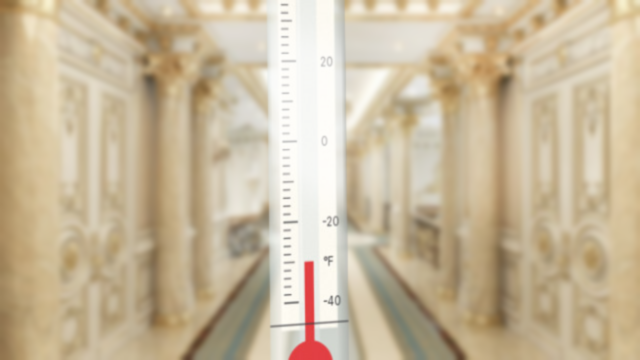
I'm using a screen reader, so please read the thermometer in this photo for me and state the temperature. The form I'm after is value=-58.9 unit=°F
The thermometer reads value=-30 unit=°F
